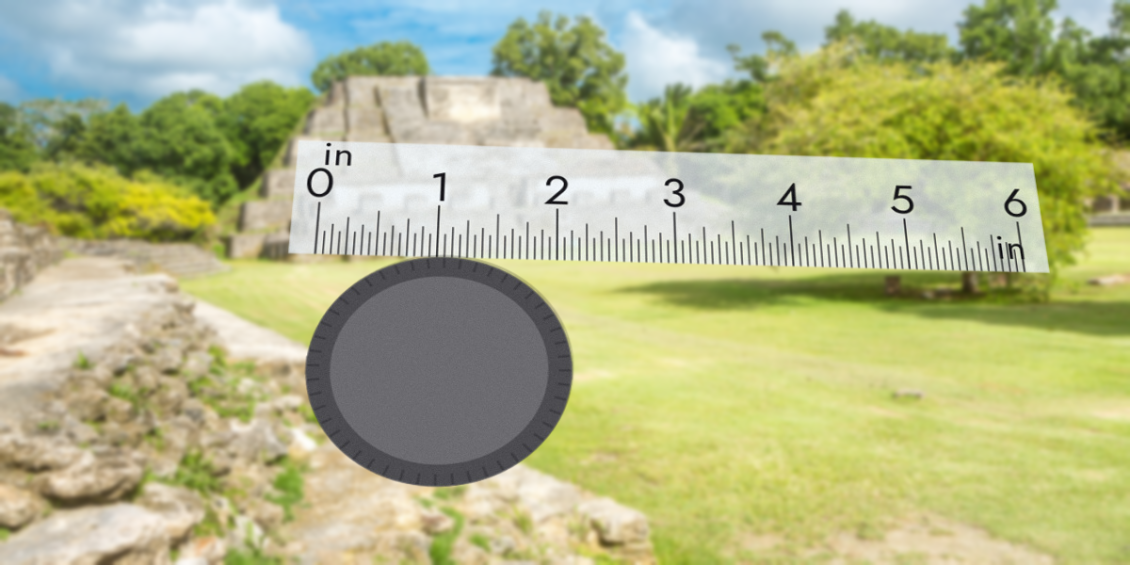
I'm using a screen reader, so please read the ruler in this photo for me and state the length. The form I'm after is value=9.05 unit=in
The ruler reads value=2.125 unit=in
